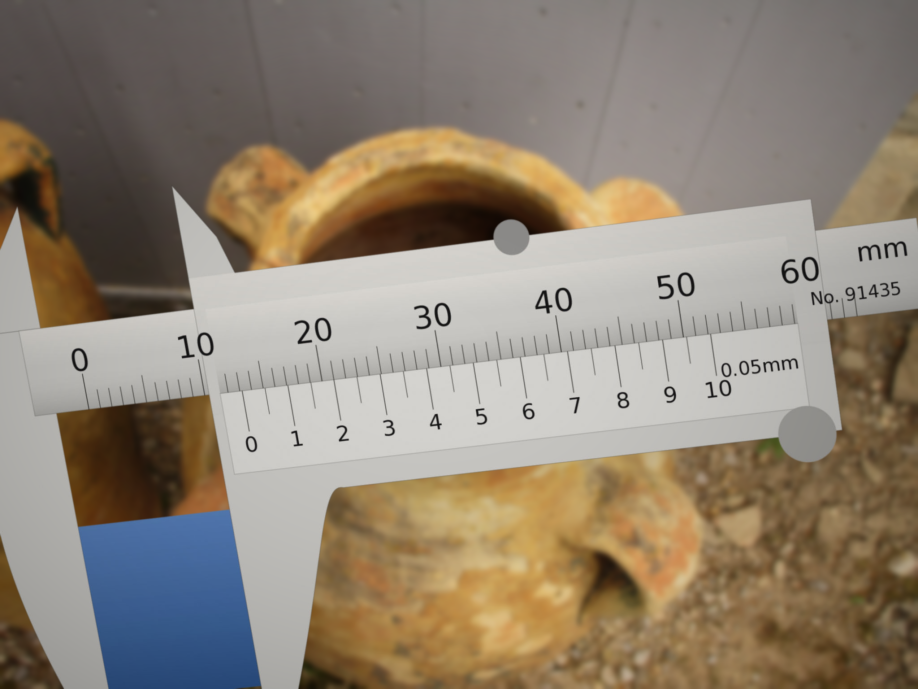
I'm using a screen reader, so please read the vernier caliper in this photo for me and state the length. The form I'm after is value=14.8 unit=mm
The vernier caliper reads value=13.2 unit=mm
